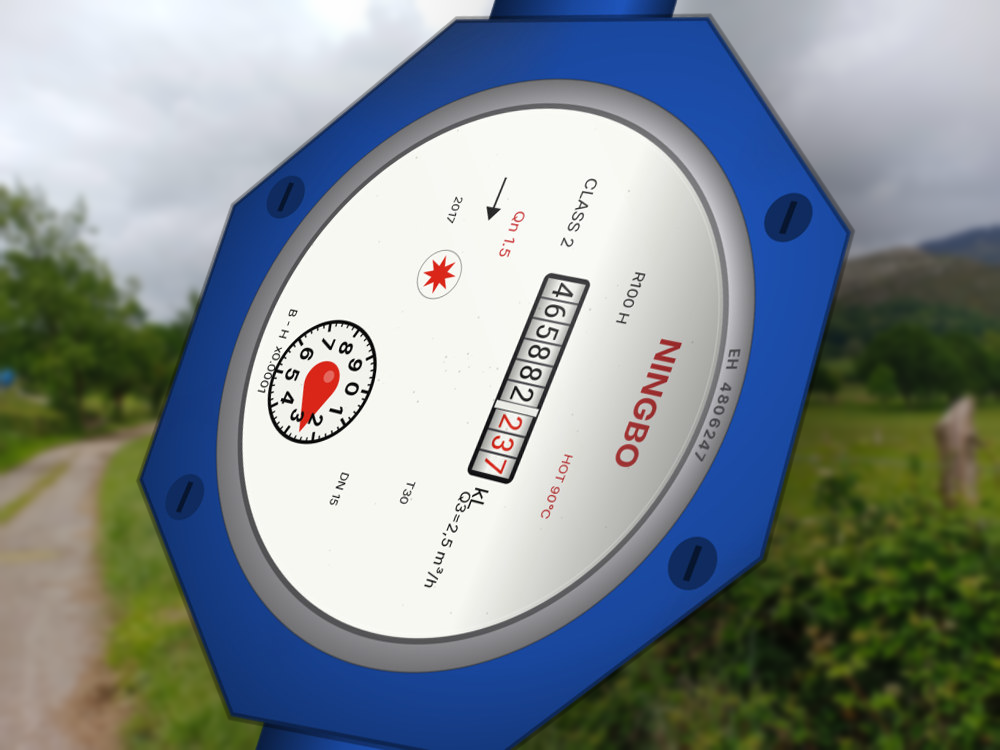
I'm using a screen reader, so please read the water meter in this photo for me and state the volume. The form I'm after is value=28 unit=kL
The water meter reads value=465882.2372 unit=kL
